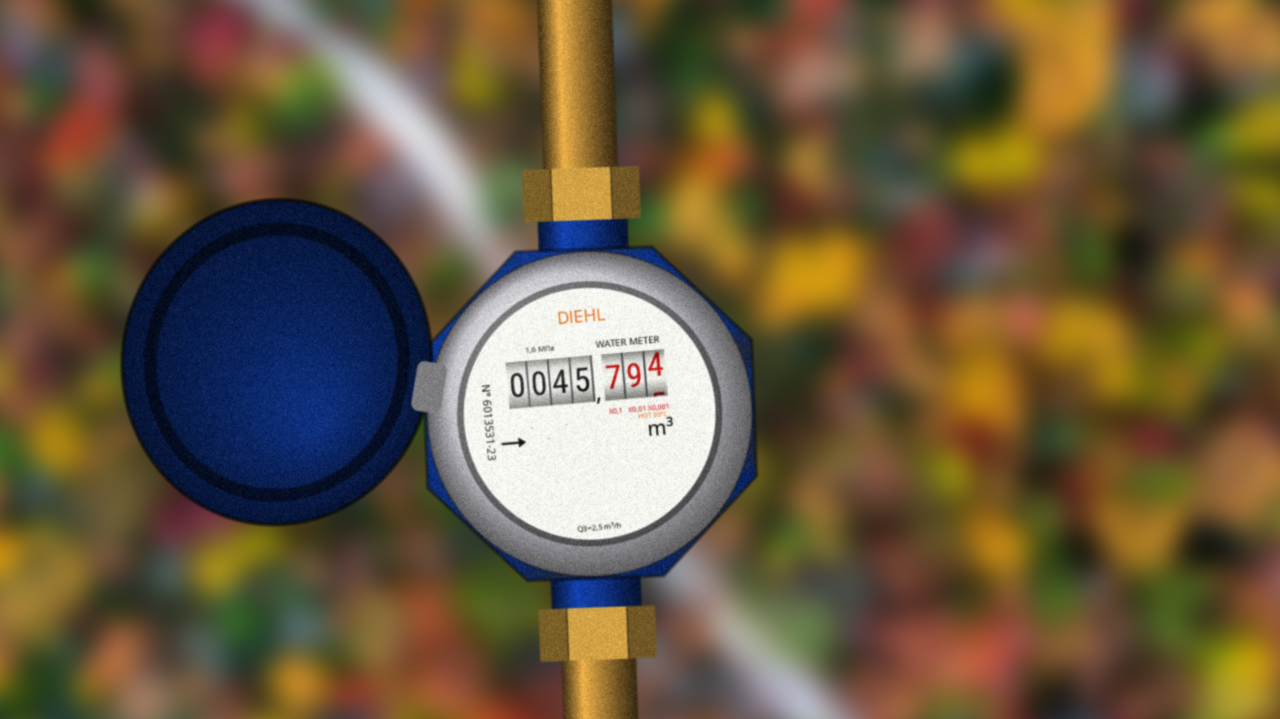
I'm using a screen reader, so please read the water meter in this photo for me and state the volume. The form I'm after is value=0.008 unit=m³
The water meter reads value=45.794 unit=m³
